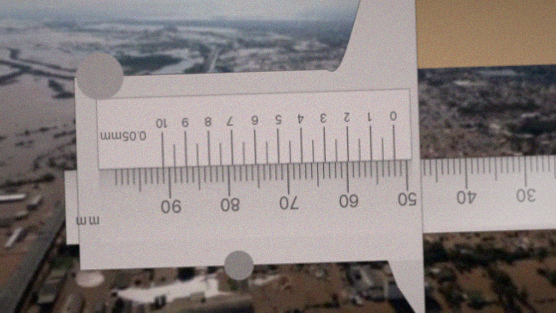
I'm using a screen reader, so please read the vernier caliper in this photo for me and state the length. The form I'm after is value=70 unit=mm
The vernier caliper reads value=52.0 unit=mm
